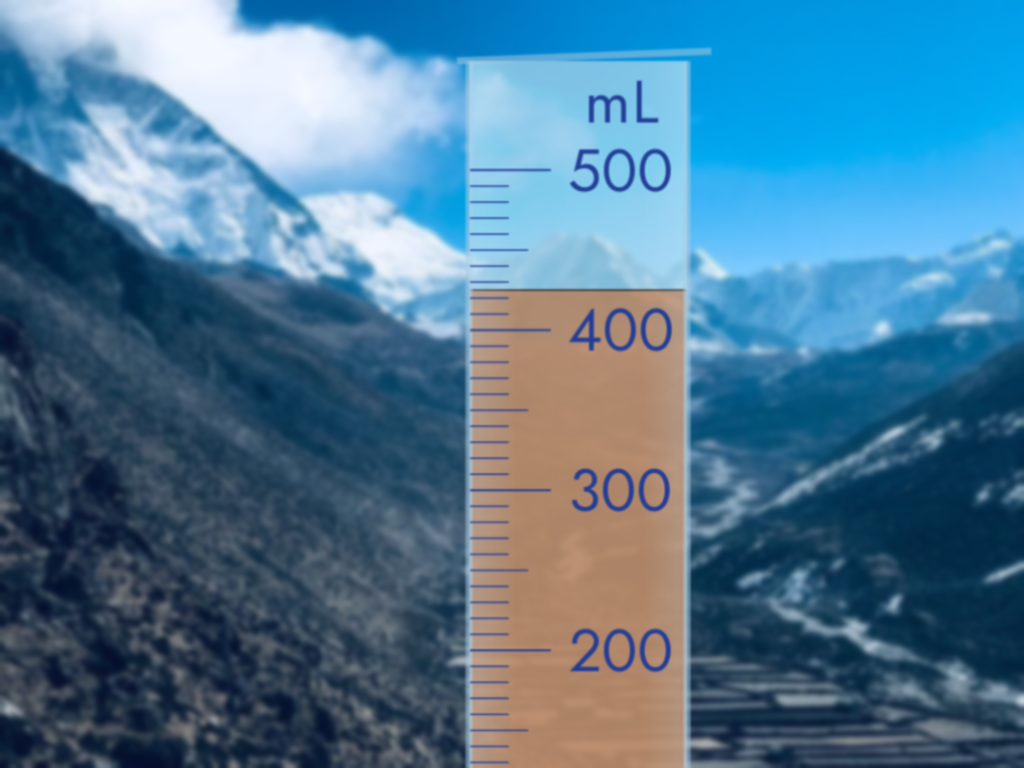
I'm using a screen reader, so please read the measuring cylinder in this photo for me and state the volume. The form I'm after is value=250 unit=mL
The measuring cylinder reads value=425 unit=mL
